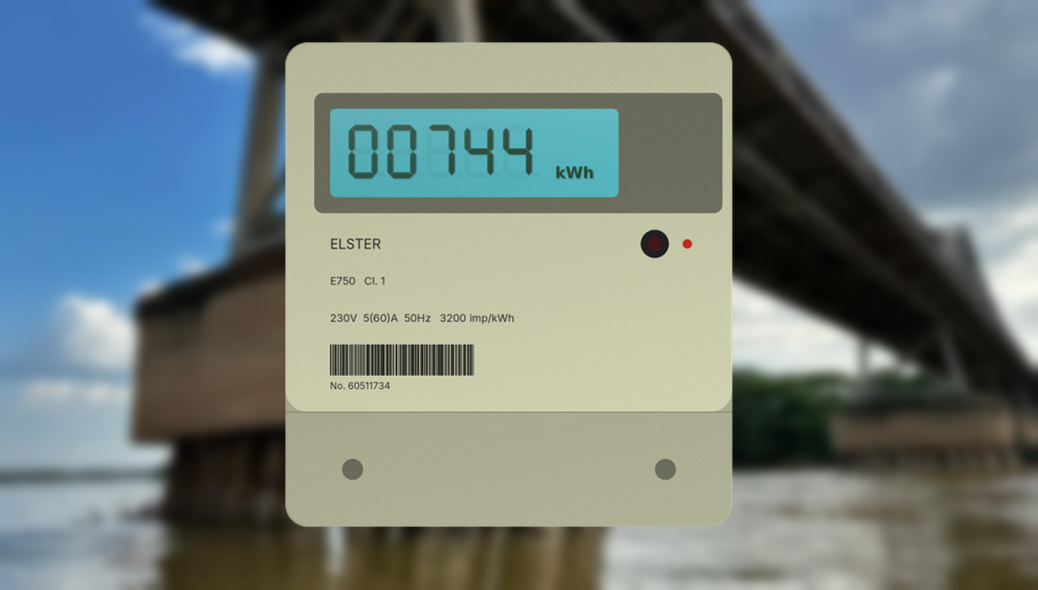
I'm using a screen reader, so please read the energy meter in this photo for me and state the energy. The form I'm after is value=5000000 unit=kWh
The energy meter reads value=744 unit=kWh
